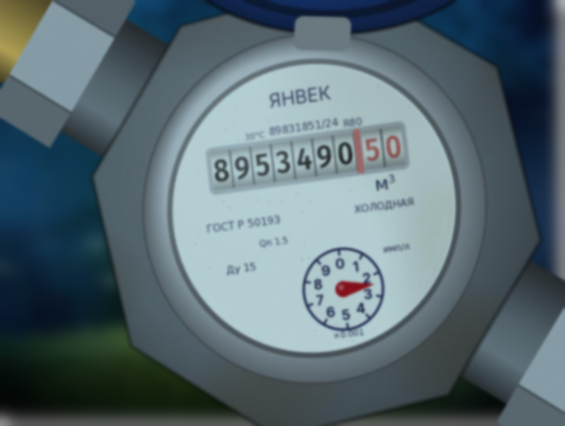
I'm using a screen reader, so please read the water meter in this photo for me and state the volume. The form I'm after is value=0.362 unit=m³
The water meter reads value=8953490.502 unit=m³
